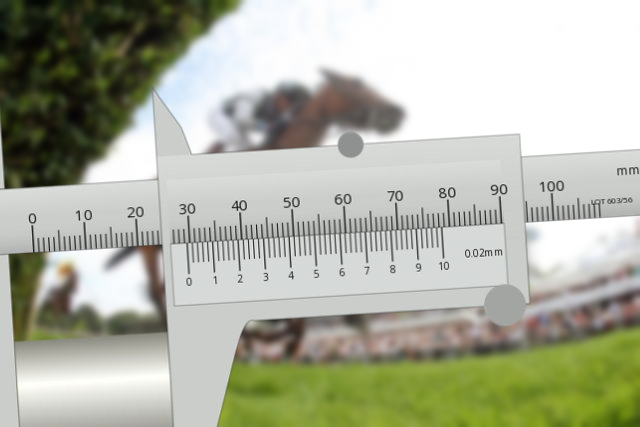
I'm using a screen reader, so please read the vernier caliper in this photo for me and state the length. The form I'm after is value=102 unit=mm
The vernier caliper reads value=29.5 unit=mm
